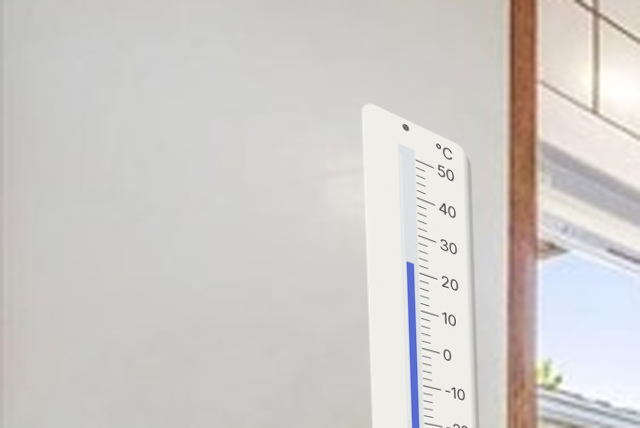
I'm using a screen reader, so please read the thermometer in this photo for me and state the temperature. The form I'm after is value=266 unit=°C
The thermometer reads value=22 unit=°C
